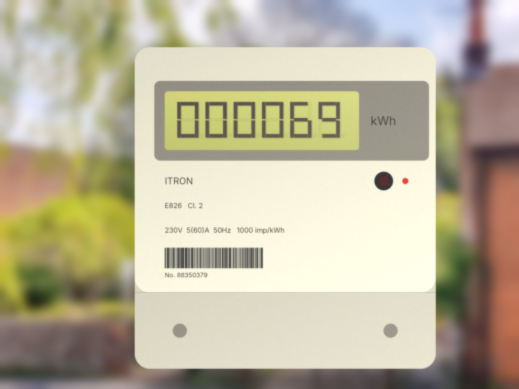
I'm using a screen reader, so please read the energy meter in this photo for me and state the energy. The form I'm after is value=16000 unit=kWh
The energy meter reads value=69 unit=kWh
